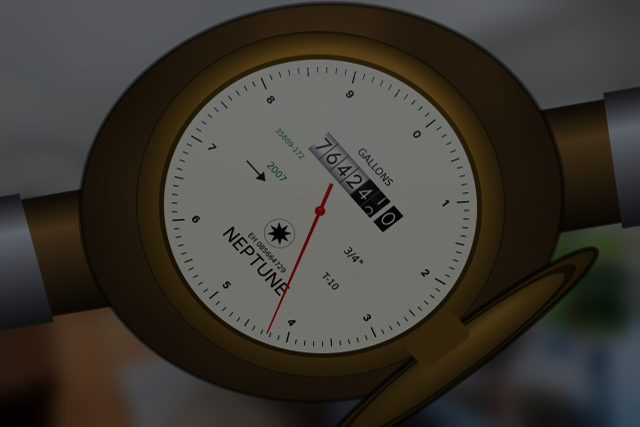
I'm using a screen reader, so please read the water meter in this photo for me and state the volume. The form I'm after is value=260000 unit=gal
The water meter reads value=7642414.2 unit=gal
